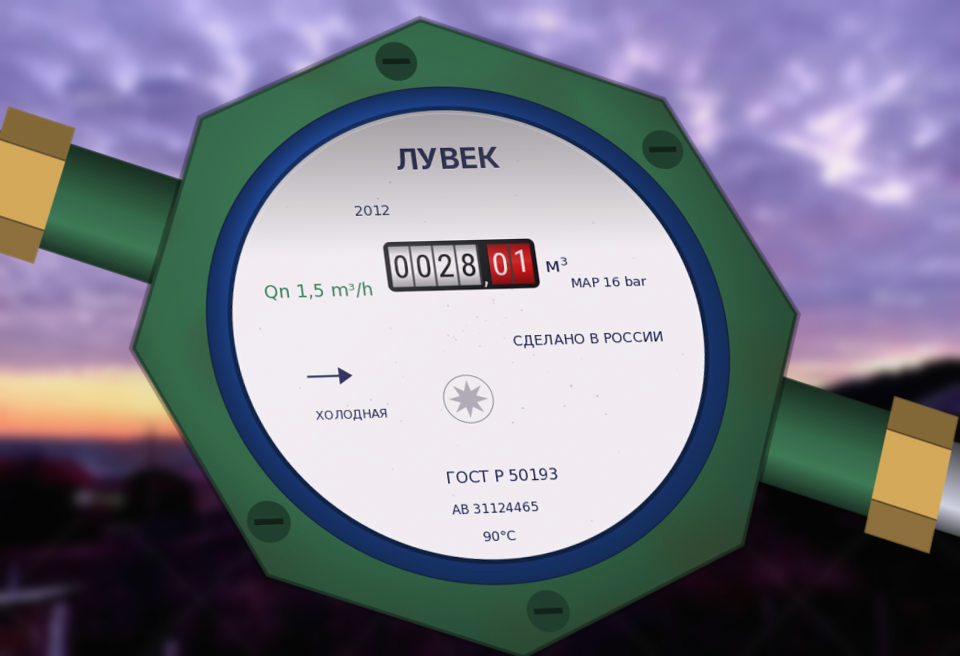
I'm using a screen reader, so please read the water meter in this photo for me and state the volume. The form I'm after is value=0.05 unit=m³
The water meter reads value=28.01 unit=m³
